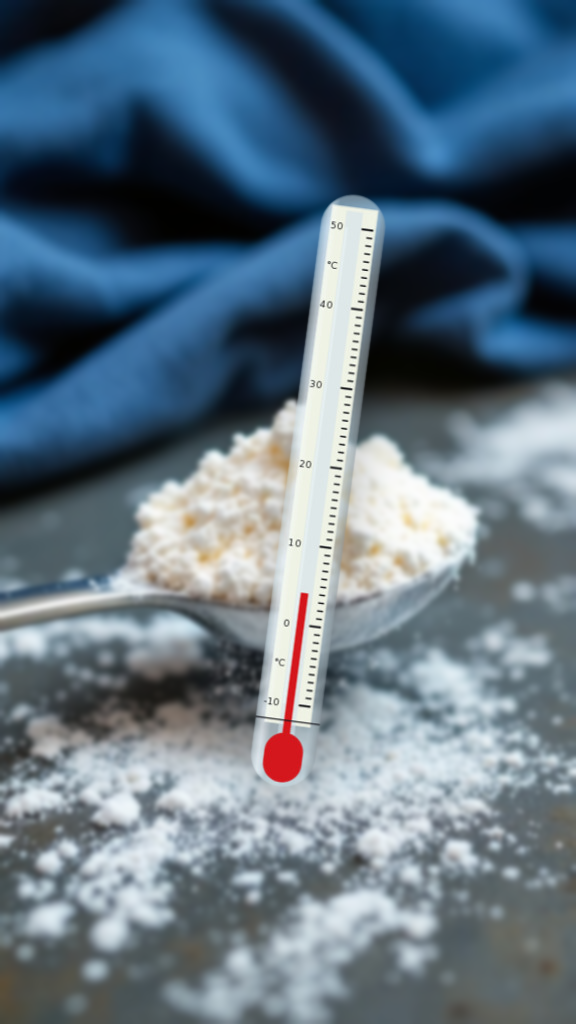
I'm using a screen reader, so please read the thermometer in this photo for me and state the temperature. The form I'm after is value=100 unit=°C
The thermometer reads value=4 unit=°C
